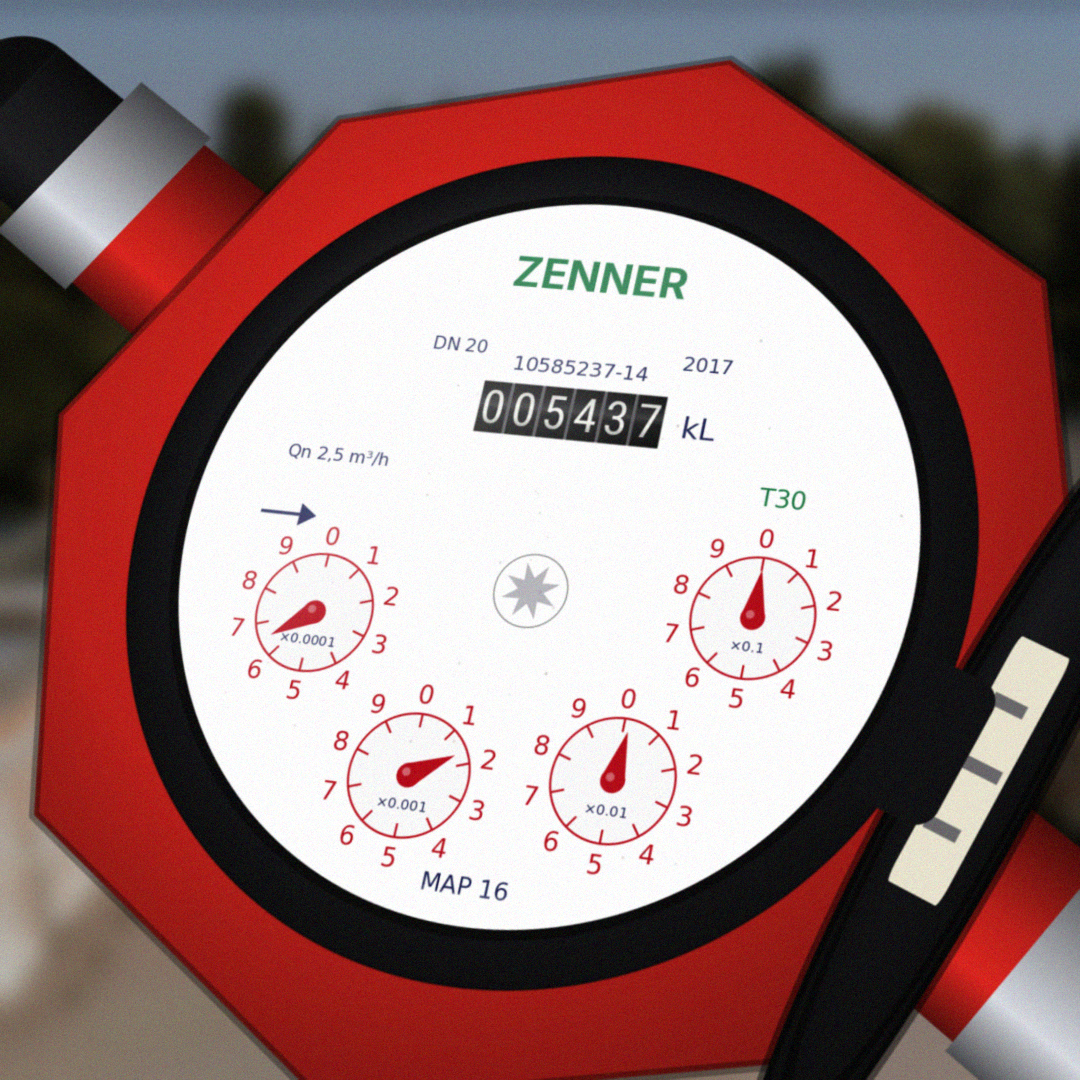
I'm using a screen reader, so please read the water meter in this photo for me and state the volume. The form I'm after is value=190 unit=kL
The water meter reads value=5437.0016 unit=kL
